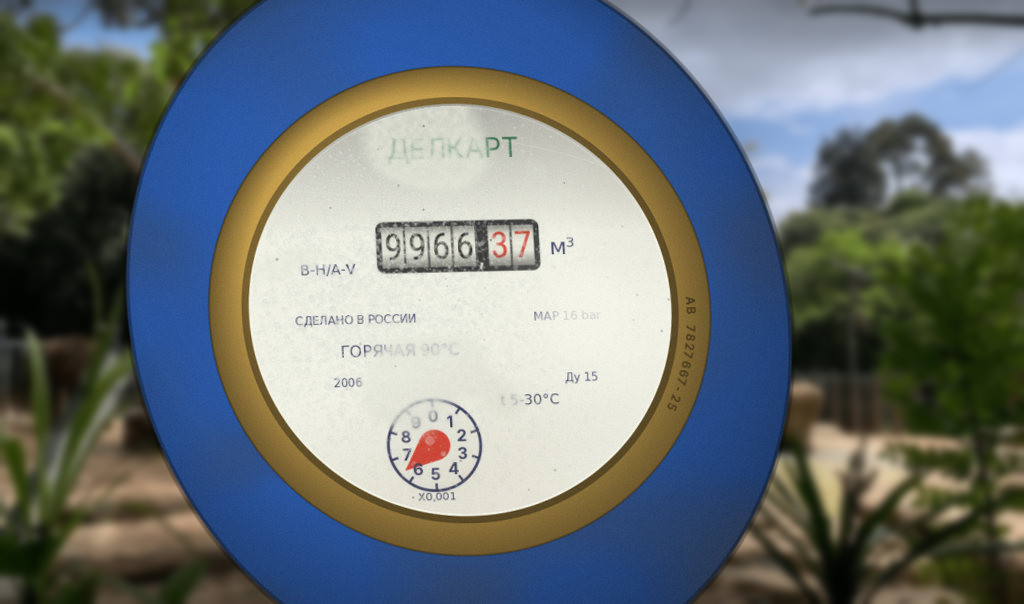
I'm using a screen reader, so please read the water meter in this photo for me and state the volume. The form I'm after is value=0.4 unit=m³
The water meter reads value=9966.376 unit=m³
